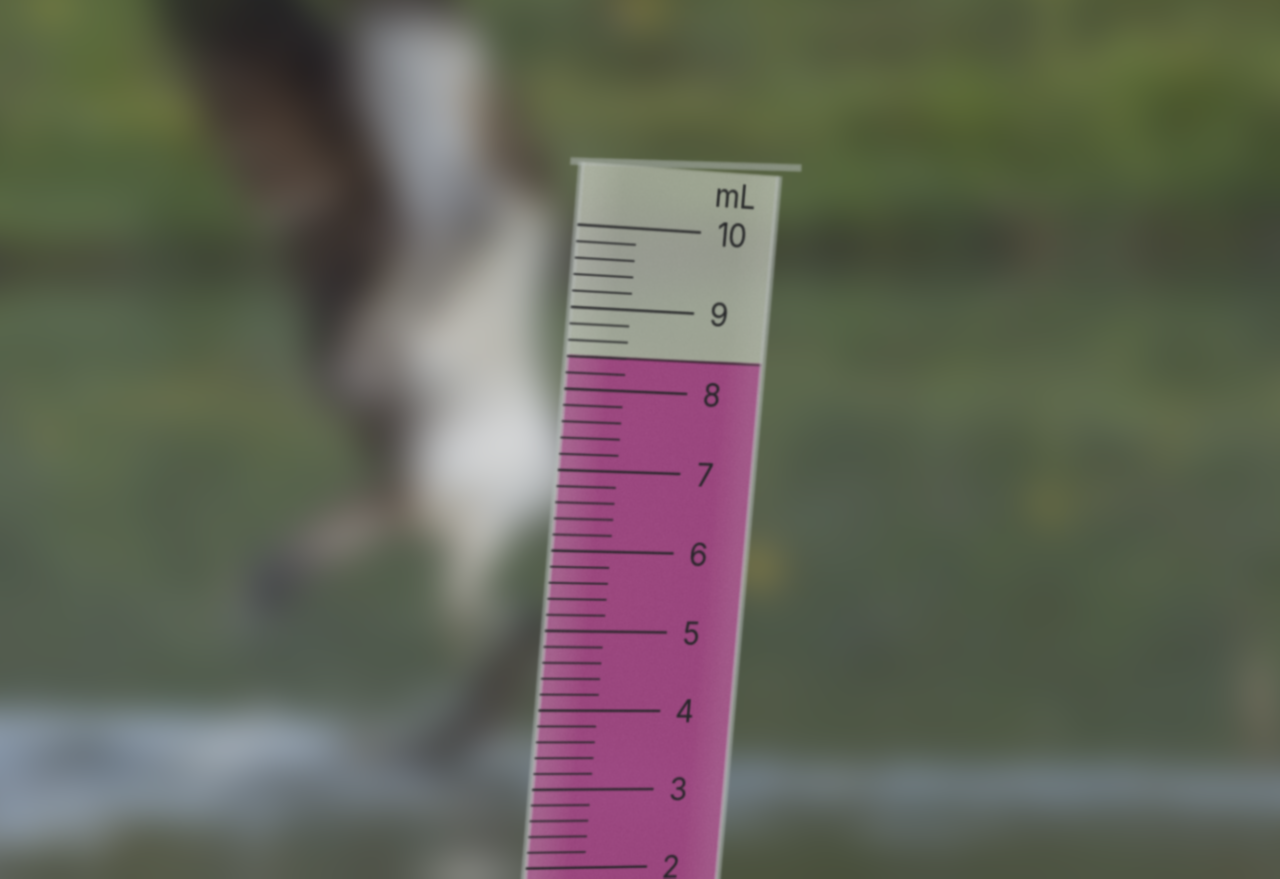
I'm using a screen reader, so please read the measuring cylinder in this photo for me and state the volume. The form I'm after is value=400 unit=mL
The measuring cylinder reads value=8.4 unit=mL
